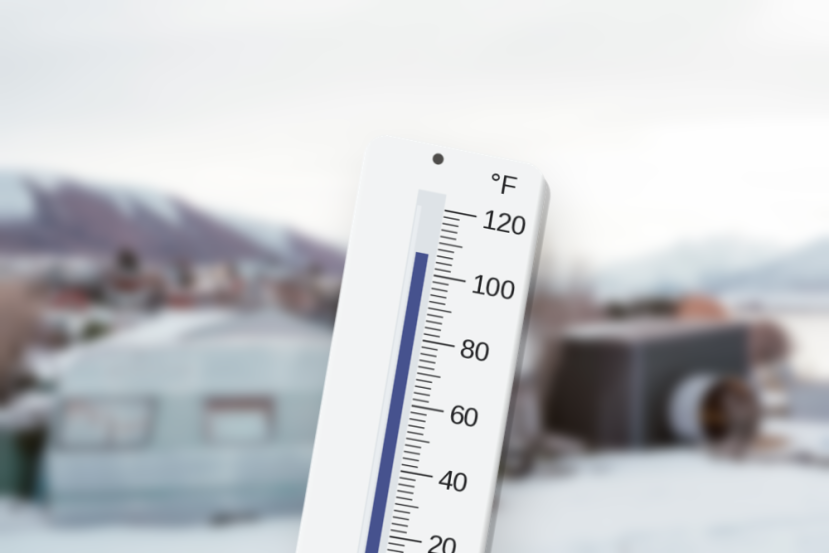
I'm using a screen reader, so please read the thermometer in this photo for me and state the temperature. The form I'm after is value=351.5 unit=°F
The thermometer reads value=106 unit=°F
